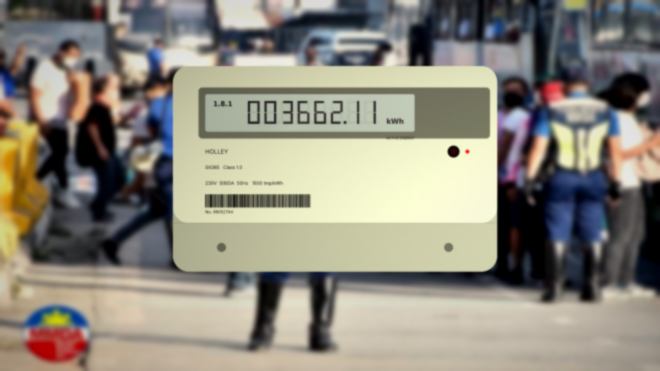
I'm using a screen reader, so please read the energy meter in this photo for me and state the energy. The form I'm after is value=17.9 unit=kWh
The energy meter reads value=3662.11 unit=kWh
